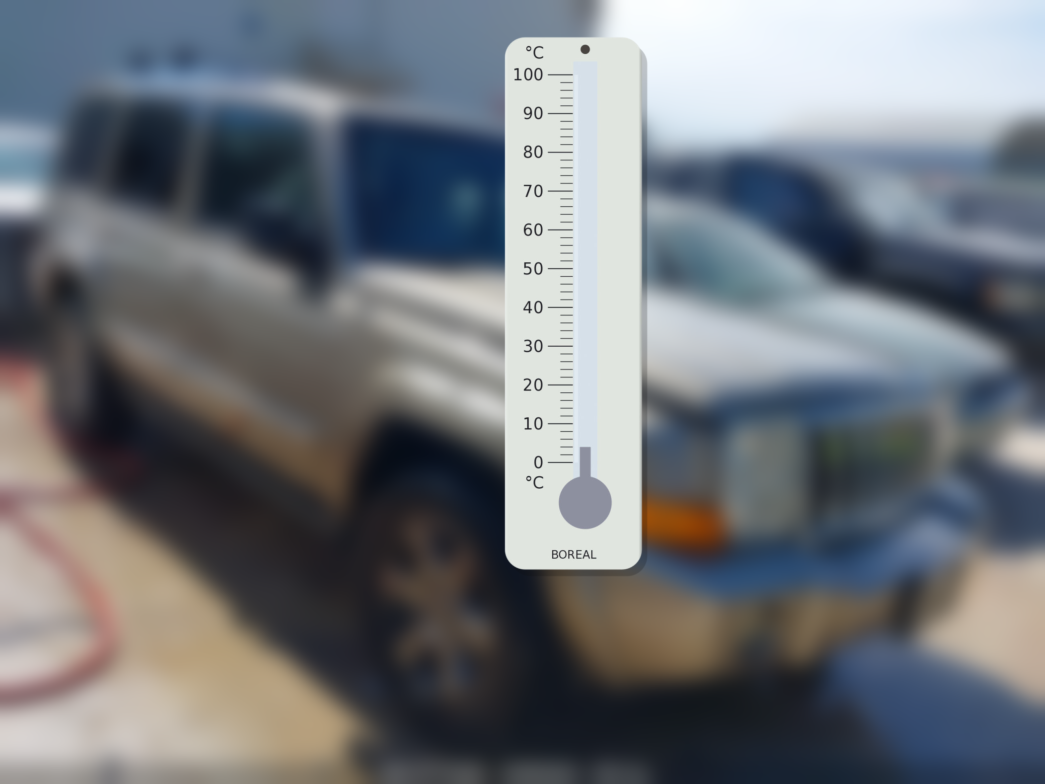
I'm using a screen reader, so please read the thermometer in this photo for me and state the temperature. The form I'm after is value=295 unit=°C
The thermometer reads value=4 unit=°C
